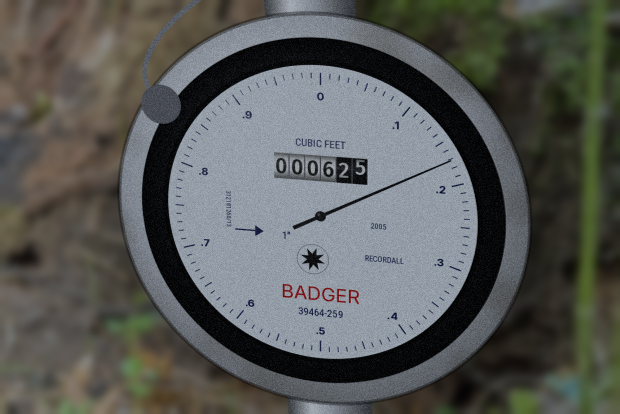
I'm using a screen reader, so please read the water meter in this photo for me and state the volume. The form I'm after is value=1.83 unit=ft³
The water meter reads value=625.17 unit=ft³
